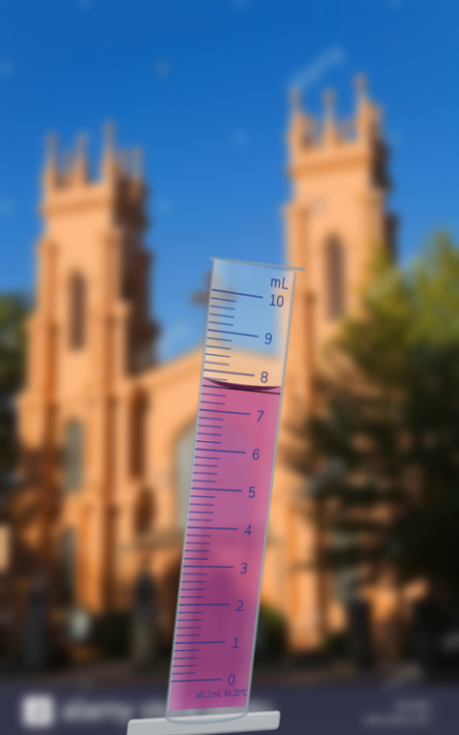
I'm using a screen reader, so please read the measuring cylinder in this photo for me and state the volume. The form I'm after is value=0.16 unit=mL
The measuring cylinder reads value=7.6 unit=mL
